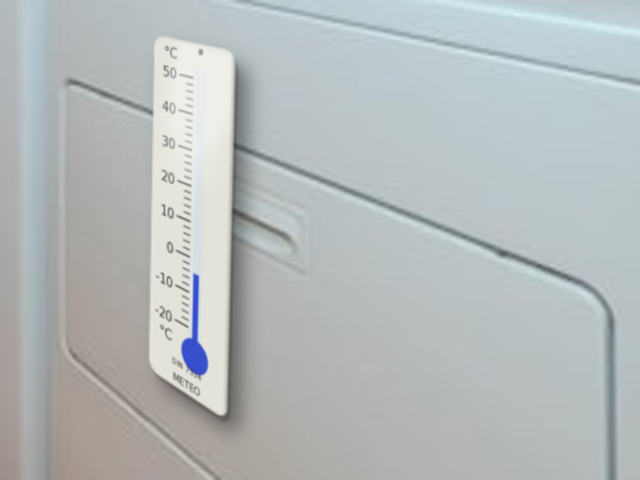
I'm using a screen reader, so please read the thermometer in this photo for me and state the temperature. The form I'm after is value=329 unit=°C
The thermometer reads value=-4 unit=°C
